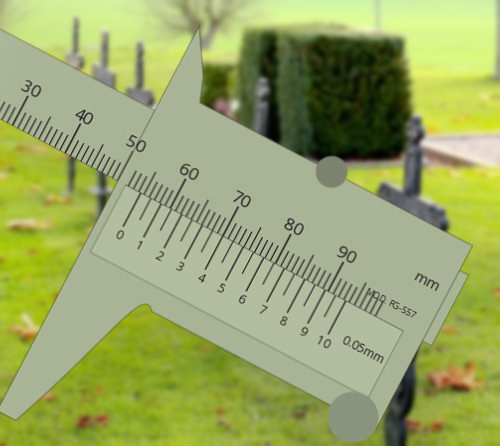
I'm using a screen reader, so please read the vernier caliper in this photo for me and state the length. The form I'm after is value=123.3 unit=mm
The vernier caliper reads value=54.4 unit=mm
